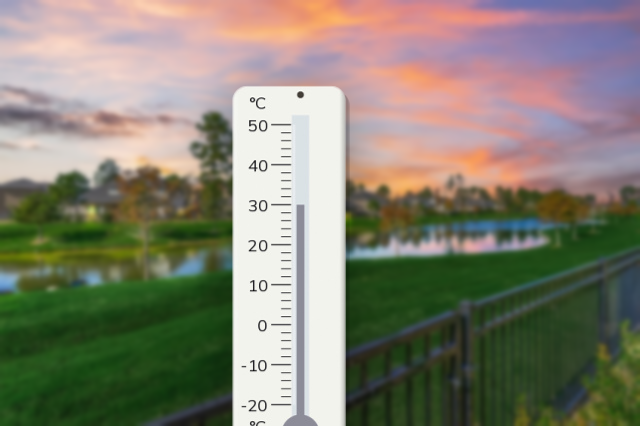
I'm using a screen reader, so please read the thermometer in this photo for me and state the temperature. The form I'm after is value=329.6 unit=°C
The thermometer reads value=30 unit=°C
